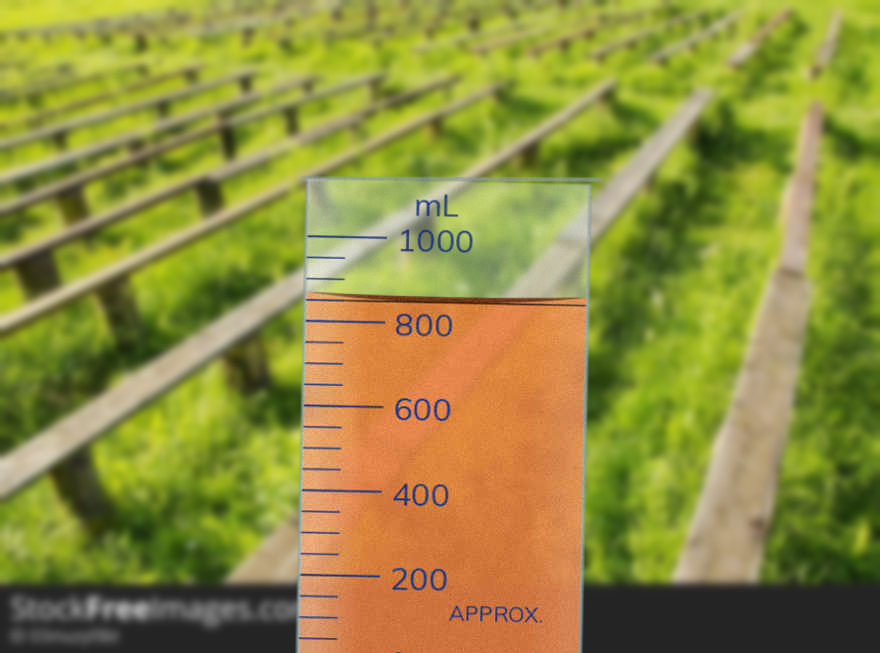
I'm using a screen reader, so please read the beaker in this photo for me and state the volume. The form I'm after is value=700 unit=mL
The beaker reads value=850 unit=mL
